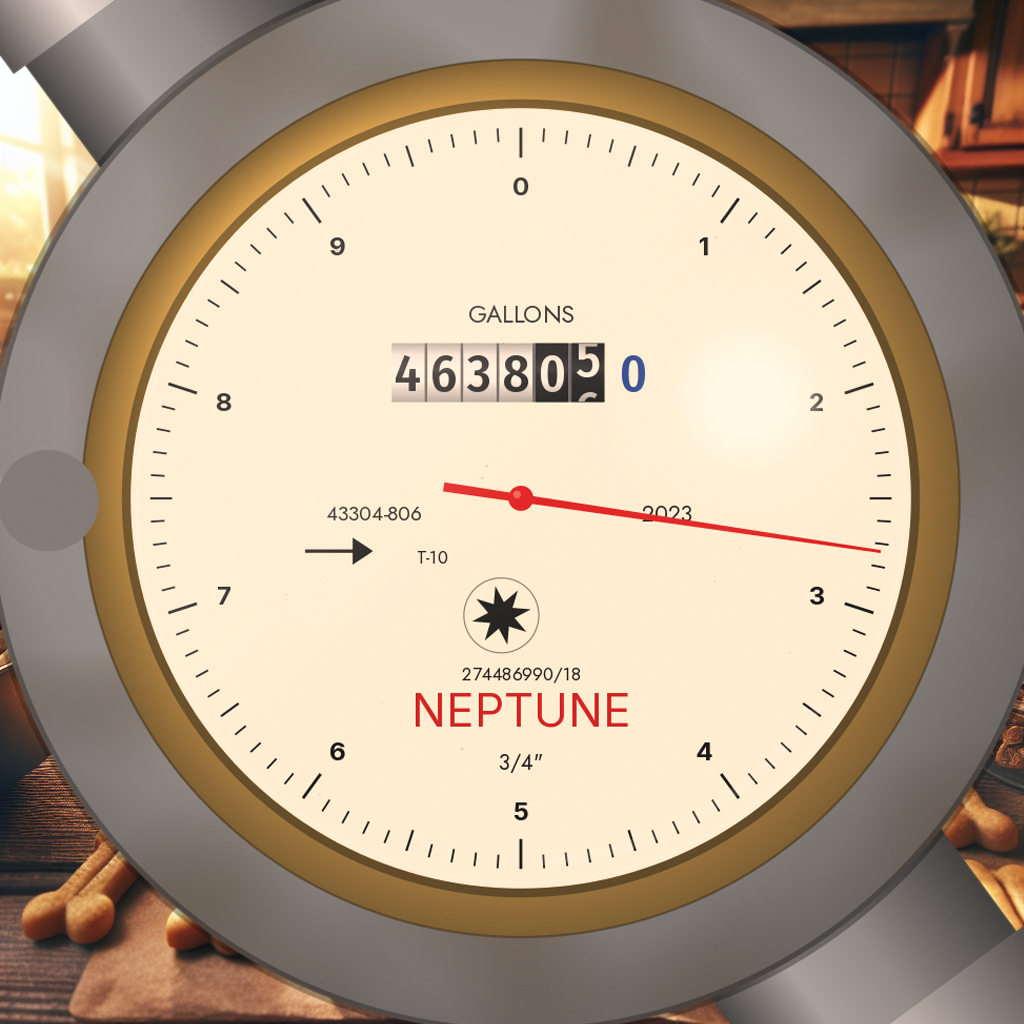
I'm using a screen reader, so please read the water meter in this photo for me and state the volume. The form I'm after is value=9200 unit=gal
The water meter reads value=4638052.7 unit=gal
